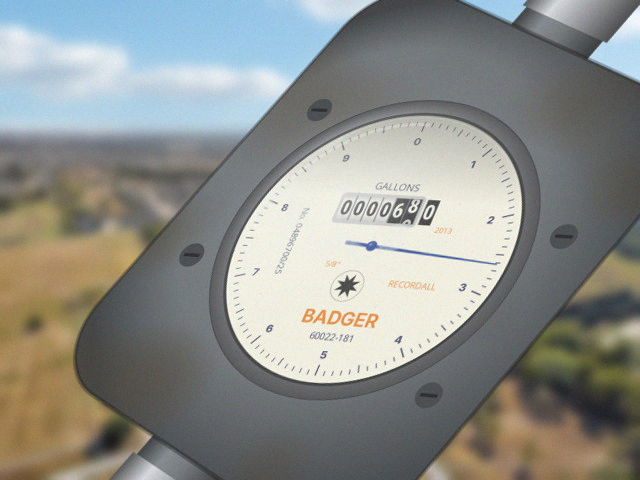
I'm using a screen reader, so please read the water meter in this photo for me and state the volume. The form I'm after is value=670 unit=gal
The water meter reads value=682.6 unit=gal
